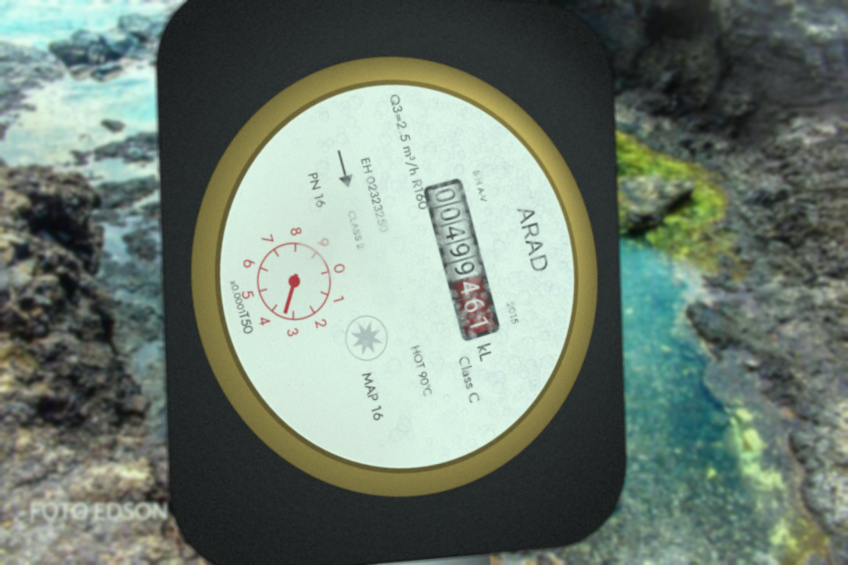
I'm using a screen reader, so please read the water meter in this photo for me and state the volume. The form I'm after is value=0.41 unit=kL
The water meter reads value=499.4613 unit=kL
